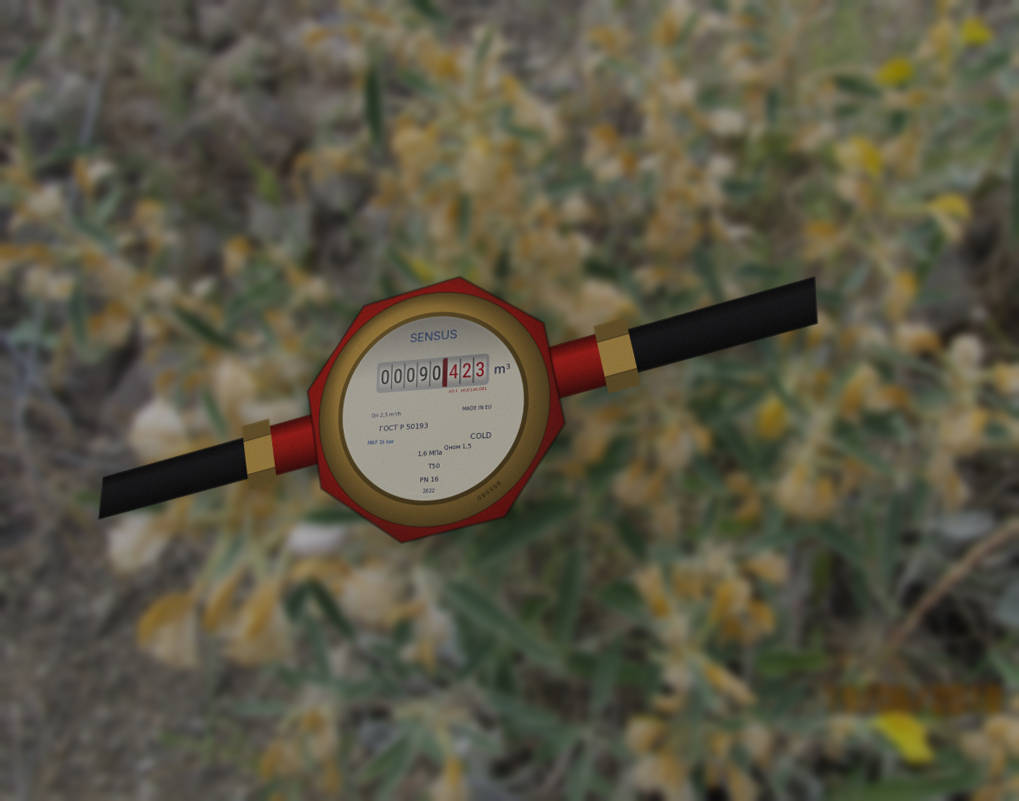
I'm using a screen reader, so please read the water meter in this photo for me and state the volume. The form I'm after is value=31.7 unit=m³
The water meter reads value=90.423 unit=m³
